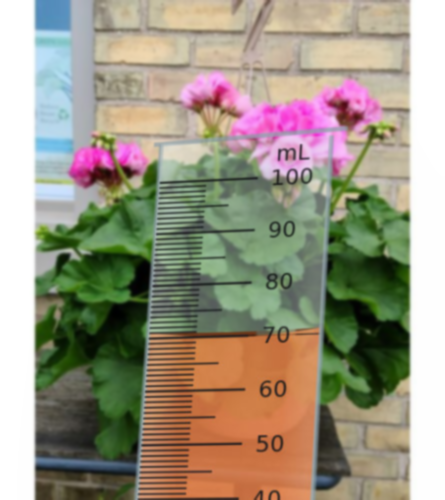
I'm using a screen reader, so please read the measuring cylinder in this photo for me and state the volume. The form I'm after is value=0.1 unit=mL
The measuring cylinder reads value=70 unit=mL
